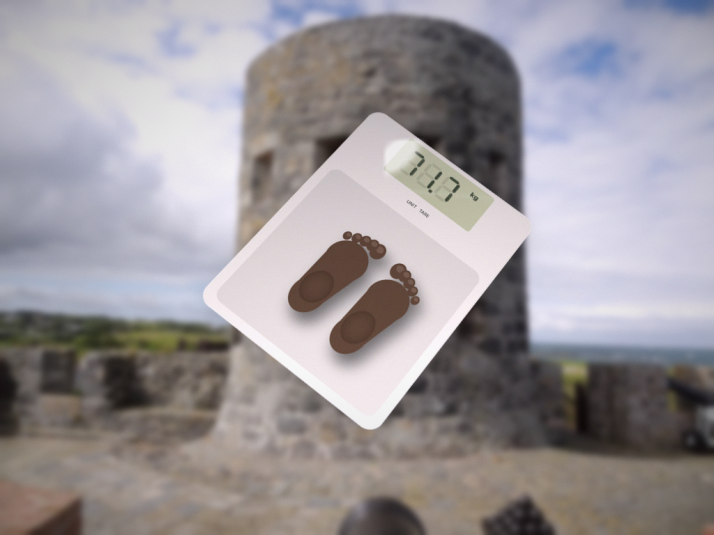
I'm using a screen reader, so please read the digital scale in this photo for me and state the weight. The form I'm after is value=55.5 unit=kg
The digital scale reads value=71.7 unit=kg
